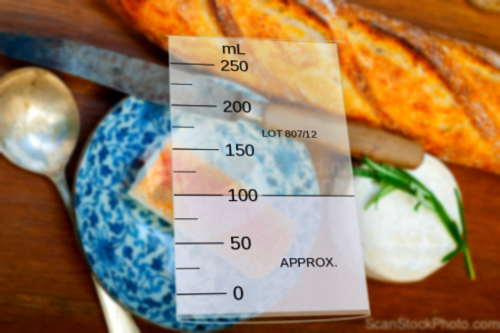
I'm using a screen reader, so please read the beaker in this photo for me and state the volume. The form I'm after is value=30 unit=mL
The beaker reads value=100 unit=mL
